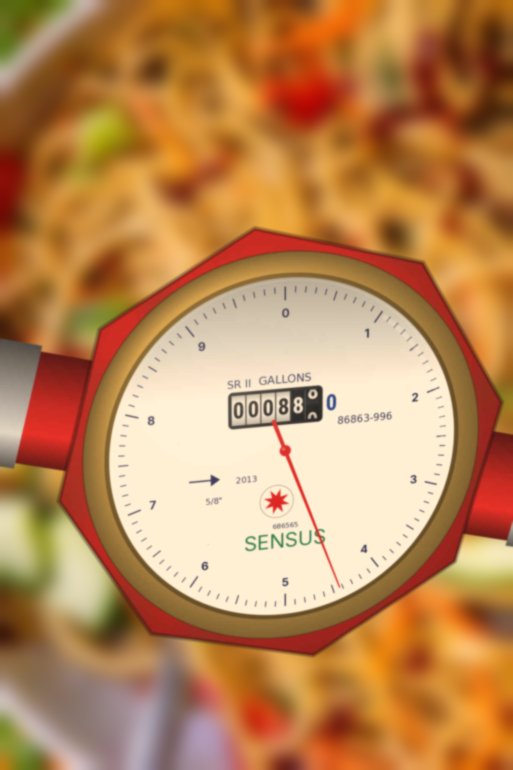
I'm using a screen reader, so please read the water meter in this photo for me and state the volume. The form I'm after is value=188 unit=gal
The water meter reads value=8884.4 unit=gal
